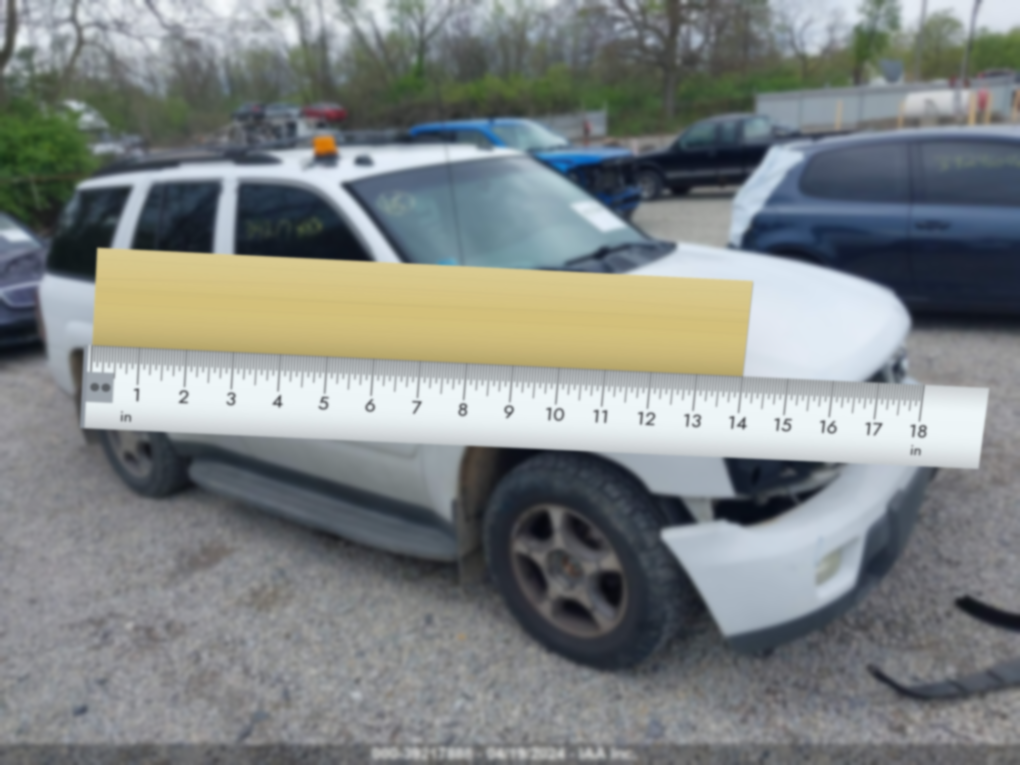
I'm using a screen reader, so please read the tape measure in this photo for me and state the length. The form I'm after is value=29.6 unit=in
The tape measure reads value=14 unit=in
